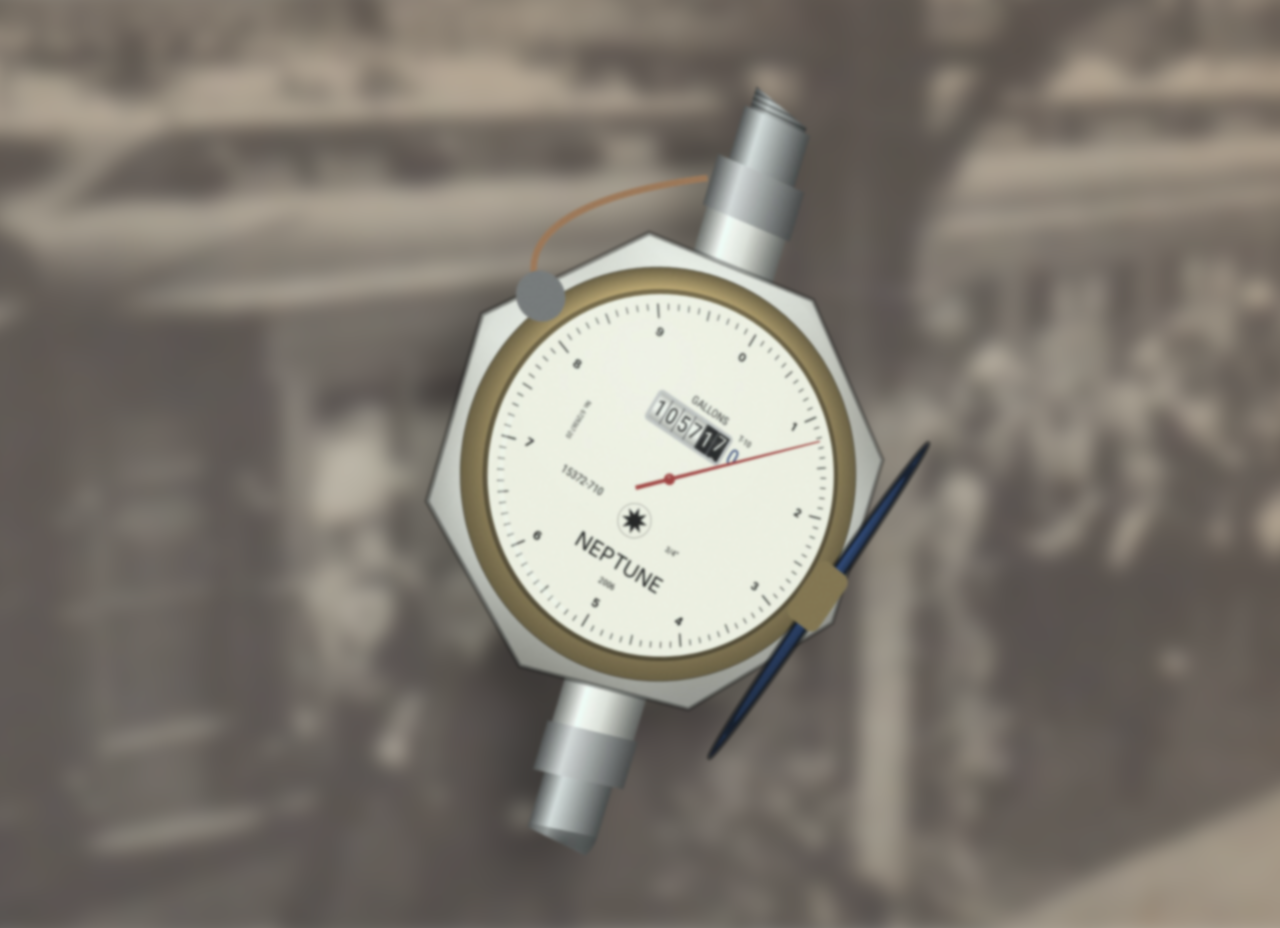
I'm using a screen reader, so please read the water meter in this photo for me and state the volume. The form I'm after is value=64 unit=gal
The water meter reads value=1057171.2 unit=gal
